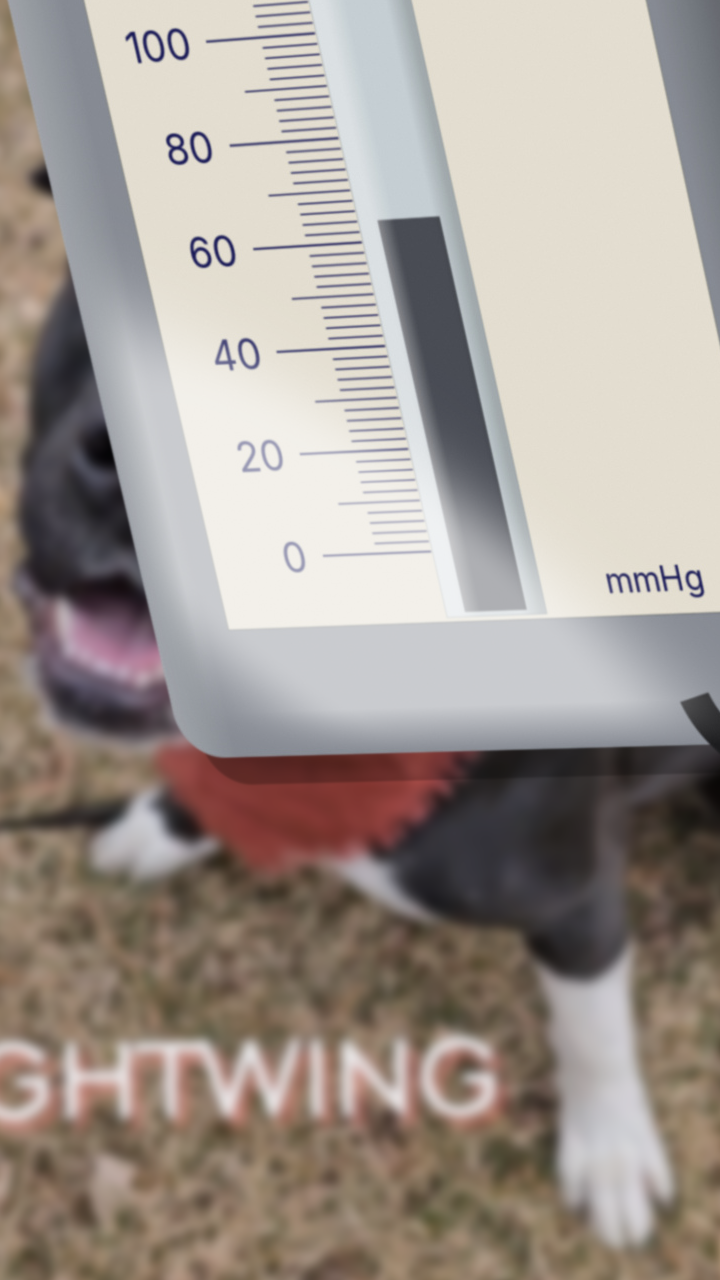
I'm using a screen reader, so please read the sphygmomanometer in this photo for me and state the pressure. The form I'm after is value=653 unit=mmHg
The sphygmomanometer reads value=64 unit=mmHg
